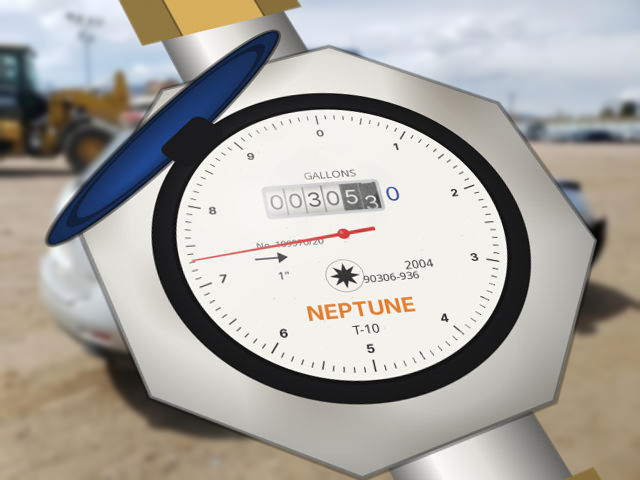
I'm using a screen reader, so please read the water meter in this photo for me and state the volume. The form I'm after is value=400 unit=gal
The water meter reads value=30527.3 unit=gal
